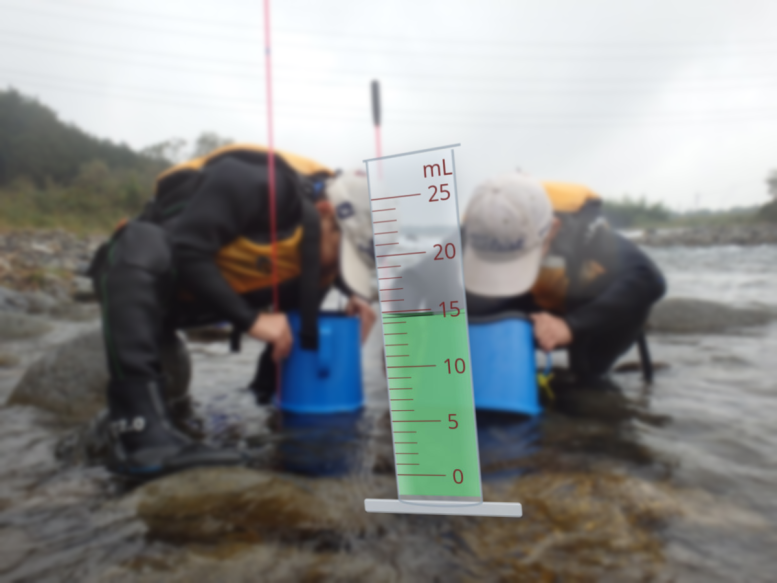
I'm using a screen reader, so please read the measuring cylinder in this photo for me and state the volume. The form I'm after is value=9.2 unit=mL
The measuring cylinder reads value=14.5 unit=mL
